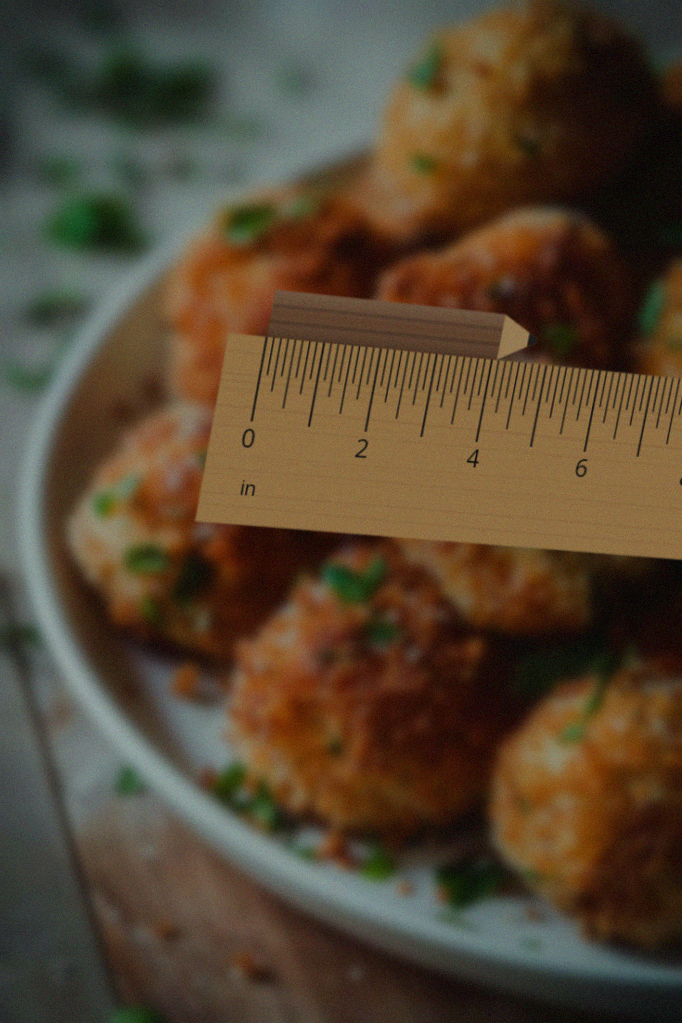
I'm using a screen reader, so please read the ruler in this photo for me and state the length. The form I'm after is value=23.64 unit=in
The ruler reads value=4.75 unit=in
